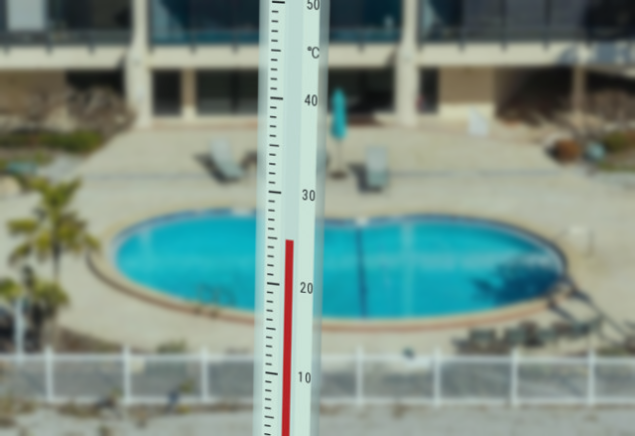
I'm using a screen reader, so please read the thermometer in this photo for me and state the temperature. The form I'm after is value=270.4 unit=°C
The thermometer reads value=25 unit=°C
